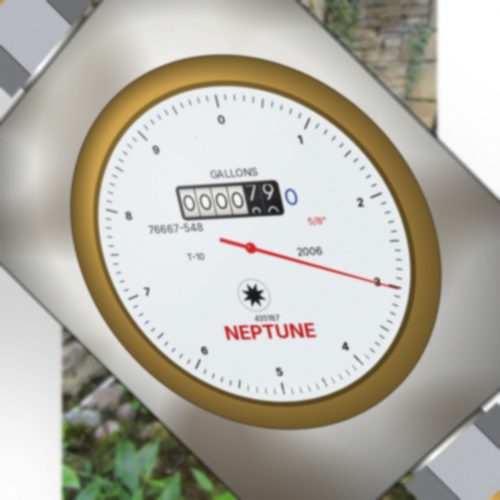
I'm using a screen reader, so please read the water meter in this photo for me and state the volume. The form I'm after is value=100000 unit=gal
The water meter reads value=793.0 unit=gal
